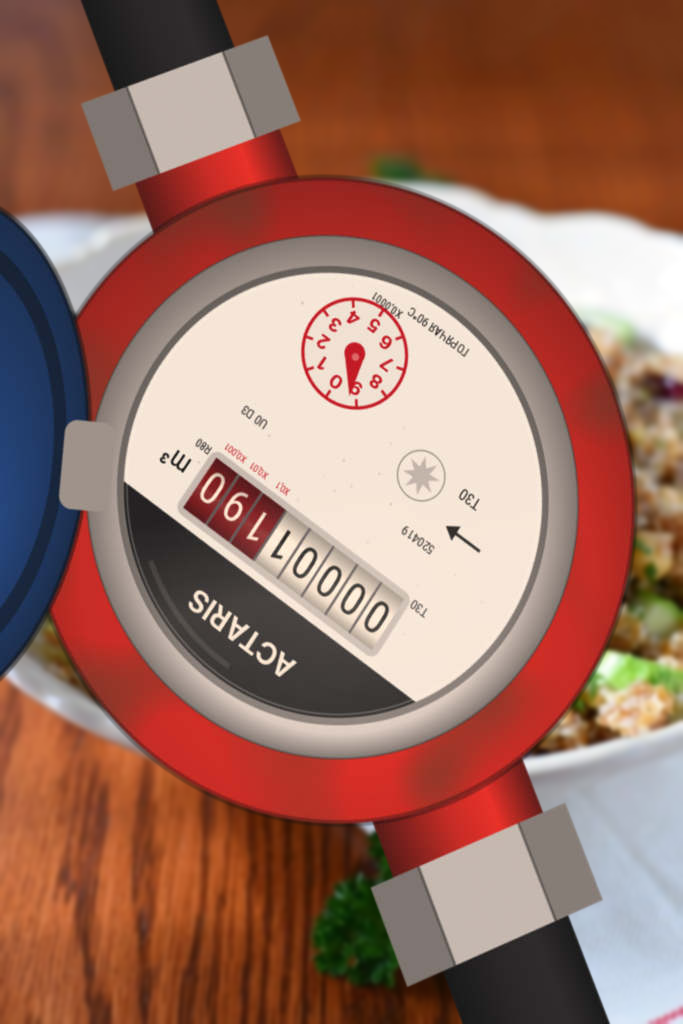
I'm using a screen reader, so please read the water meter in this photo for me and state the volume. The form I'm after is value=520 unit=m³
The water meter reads value=1.1899 unit=m³
